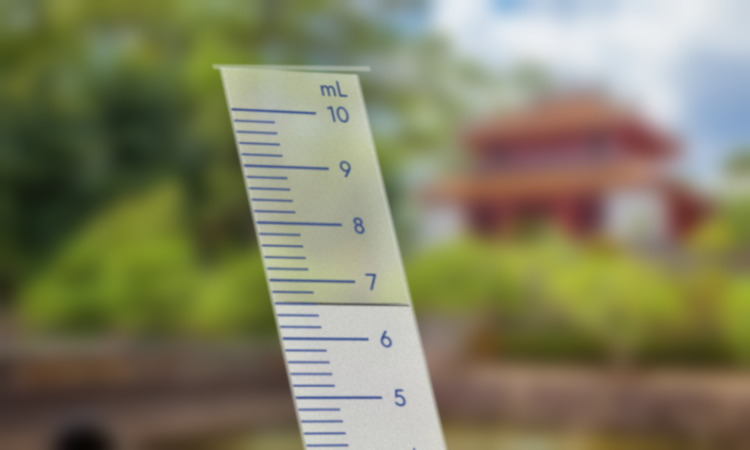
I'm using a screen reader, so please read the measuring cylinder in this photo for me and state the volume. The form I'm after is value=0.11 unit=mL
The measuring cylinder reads value=6.6 unit=mL
